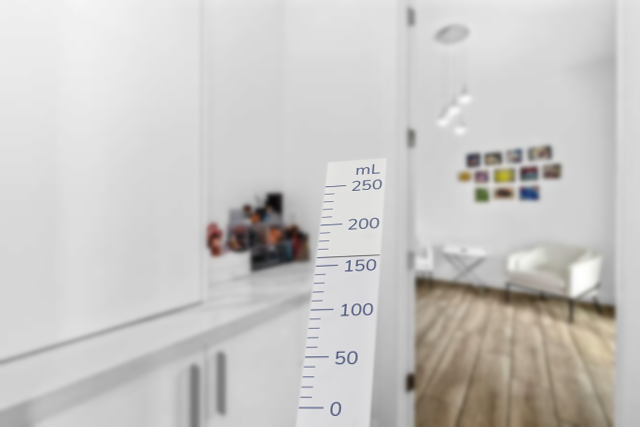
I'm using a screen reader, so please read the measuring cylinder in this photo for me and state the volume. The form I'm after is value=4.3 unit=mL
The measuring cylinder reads value=160 unit=mL
